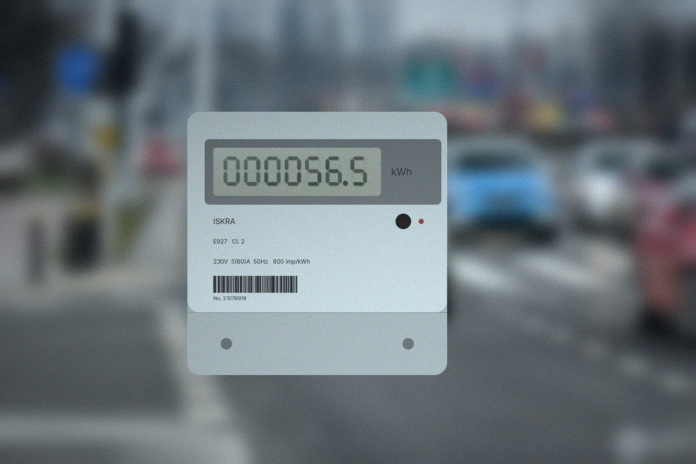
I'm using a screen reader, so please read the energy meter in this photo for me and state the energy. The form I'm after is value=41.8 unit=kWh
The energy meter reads value=56.5 unit=kWh
